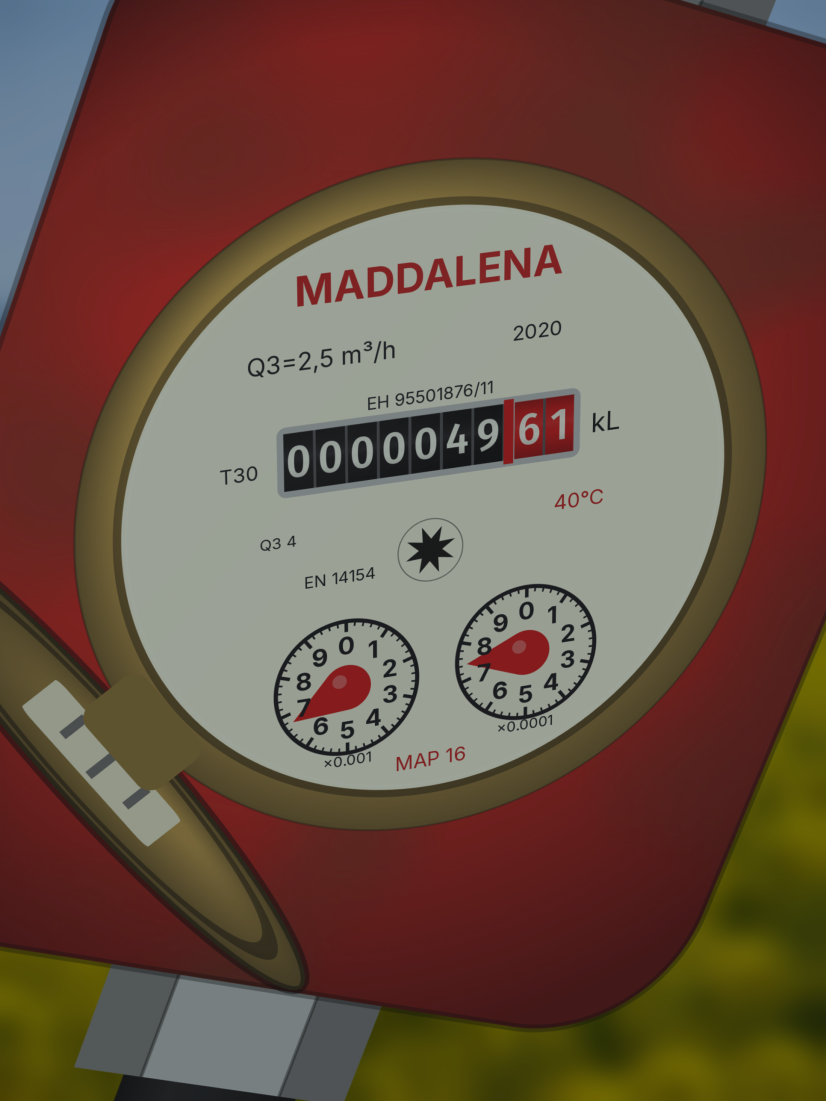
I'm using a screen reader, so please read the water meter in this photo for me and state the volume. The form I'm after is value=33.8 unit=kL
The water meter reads value=49.6167 unit=kL
